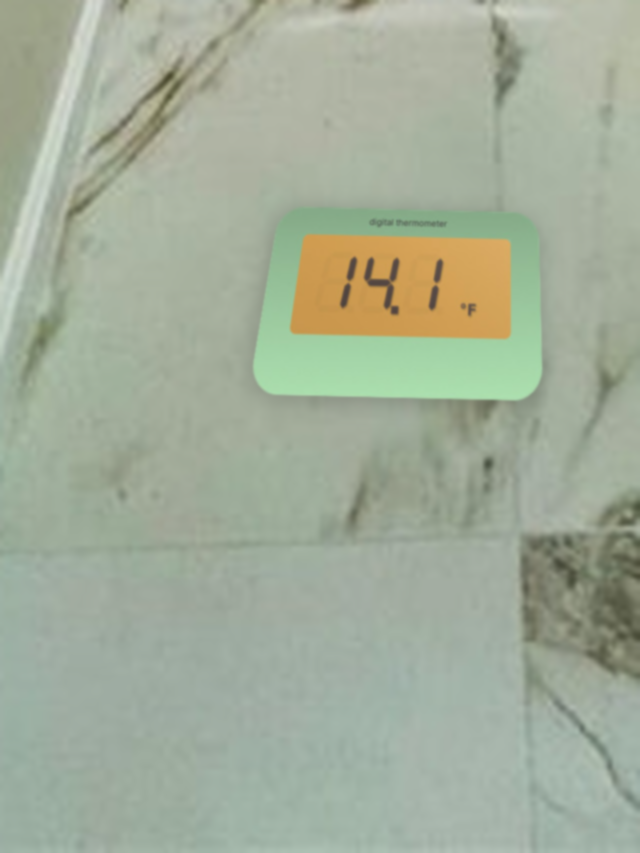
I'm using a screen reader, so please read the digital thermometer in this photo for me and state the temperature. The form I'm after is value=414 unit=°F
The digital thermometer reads value=14.1 unit=°F
